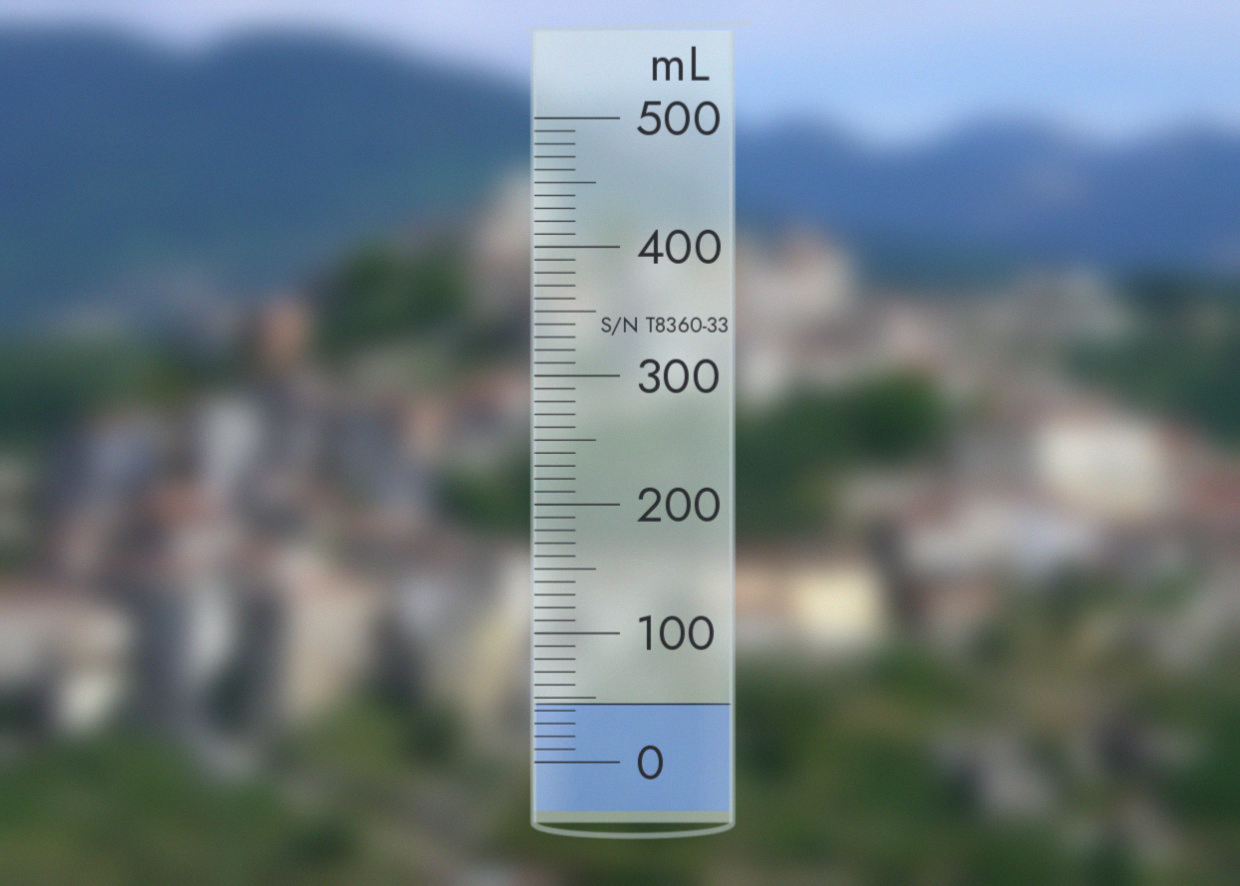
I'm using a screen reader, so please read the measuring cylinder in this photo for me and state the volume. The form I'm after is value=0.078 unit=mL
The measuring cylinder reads value=45 unit=mL
